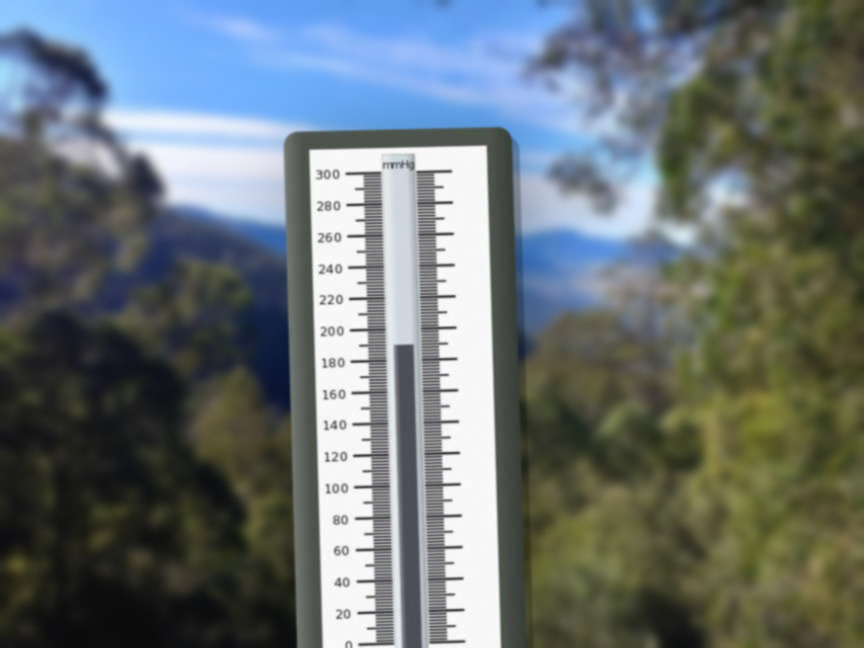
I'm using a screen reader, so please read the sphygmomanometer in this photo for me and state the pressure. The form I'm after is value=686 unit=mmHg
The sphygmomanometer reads value=190 unit=mmHg
